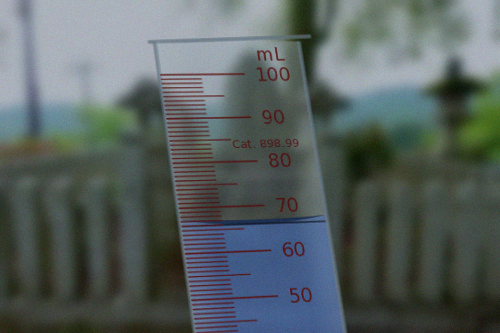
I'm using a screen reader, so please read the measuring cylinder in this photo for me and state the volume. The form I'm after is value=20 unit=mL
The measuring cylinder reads value=66 unit=mL
